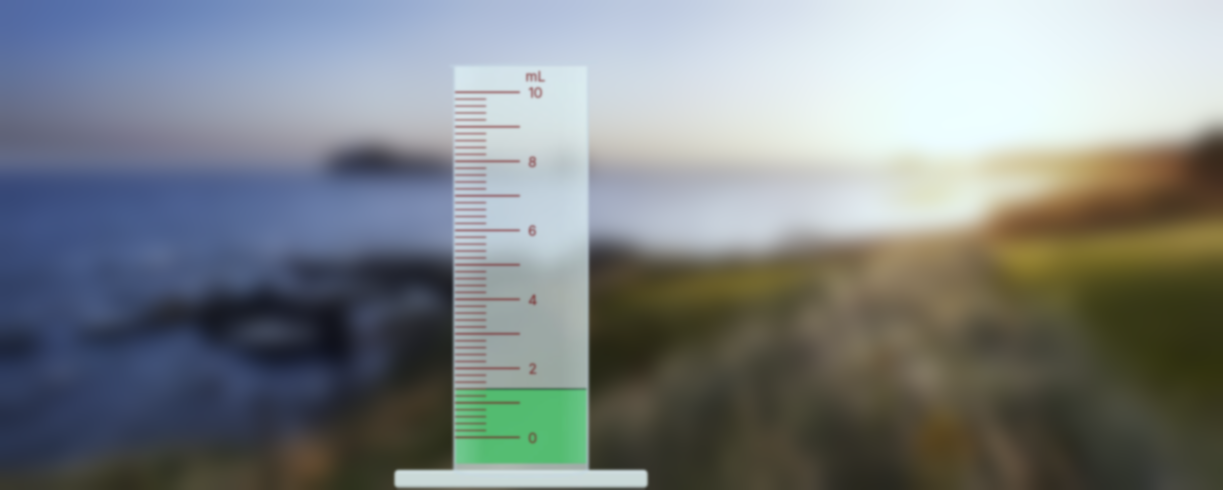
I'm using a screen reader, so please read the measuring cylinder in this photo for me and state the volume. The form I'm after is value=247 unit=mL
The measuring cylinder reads value=1.4 unit=mL
